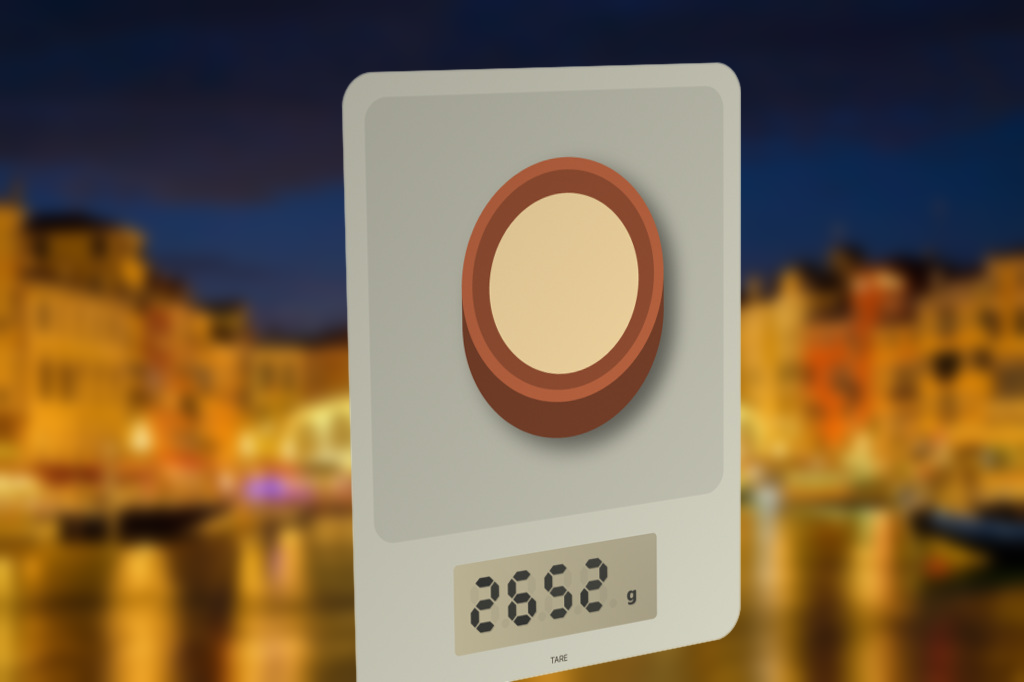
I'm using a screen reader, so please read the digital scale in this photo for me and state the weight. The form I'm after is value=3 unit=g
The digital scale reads value=2652 unit=g
